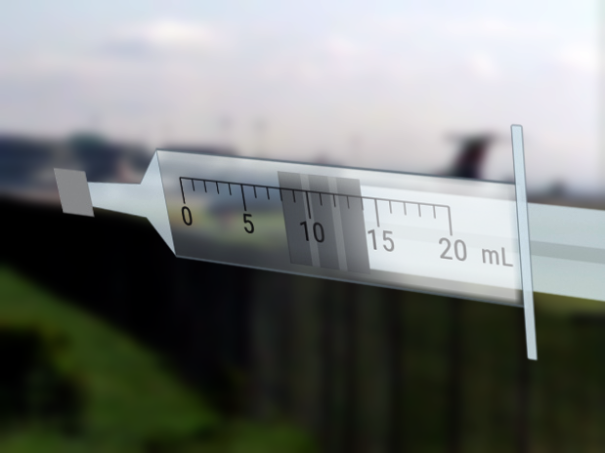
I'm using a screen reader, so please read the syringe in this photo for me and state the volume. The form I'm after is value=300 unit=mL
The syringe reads value=8 unit=mL
